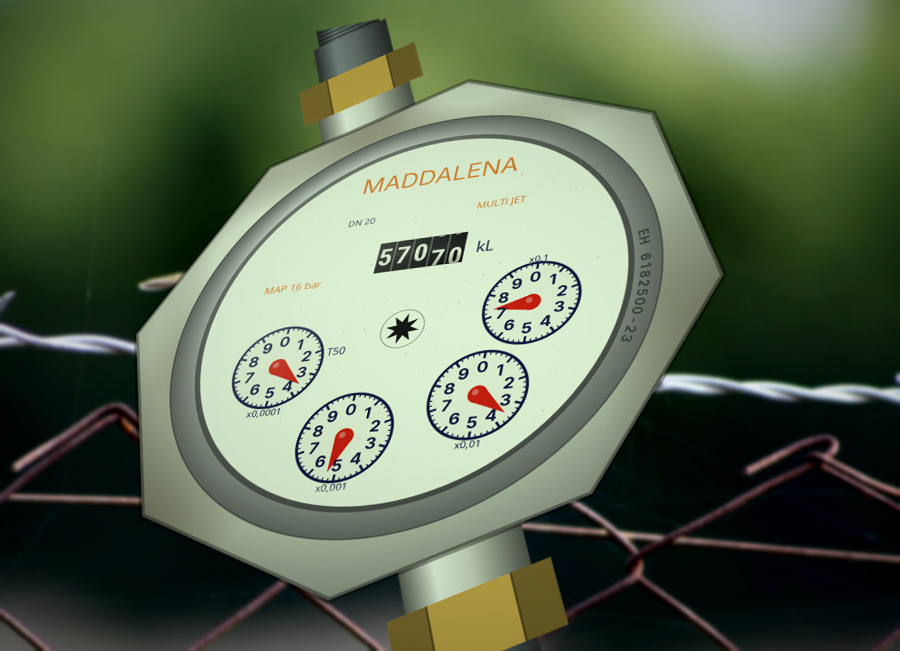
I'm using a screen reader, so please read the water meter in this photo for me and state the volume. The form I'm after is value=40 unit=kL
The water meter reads value=57069.7353 unit=kL
